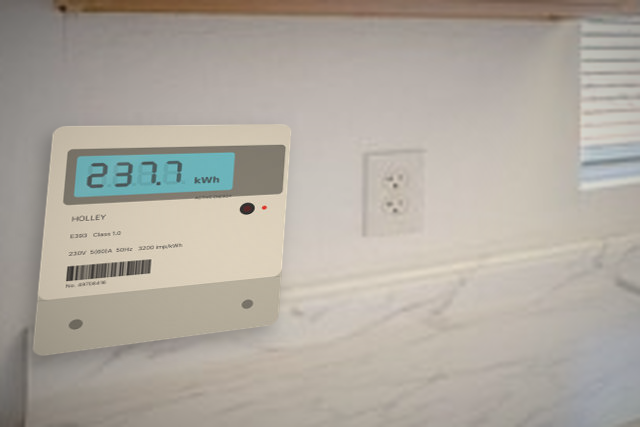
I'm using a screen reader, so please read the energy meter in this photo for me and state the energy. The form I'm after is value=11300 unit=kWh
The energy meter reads value=237.7 unit=kWh
